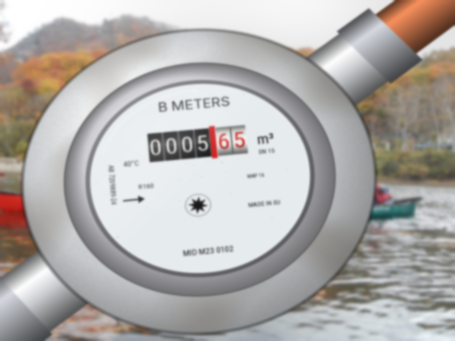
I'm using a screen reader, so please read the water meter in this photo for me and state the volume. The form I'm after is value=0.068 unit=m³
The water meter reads value=5.65 unit=m³
